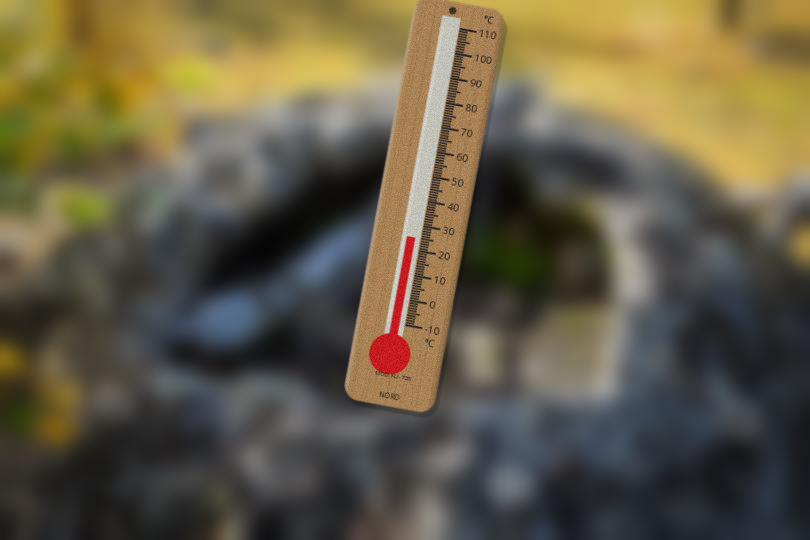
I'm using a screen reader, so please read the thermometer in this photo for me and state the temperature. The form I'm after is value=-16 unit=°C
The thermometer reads value=25 unit=°C
